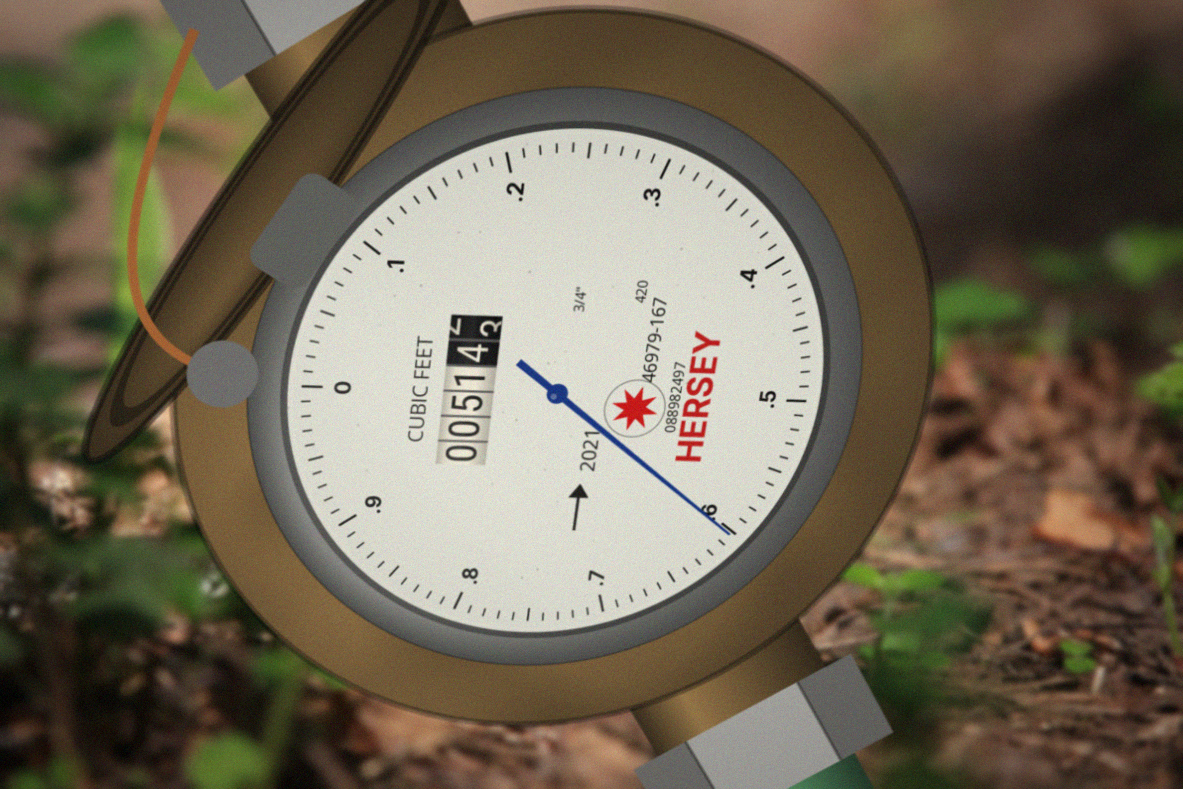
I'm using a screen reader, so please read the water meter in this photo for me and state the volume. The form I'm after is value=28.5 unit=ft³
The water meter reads value=5142.60 unit=ft³
